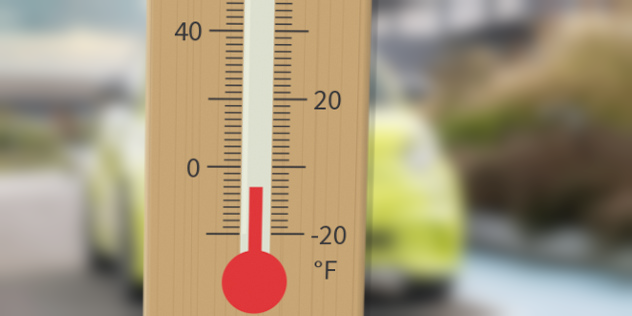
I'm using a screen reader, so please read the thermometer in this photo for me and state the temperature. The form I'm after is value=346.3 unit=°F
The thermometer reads value=-6 unit=°F
